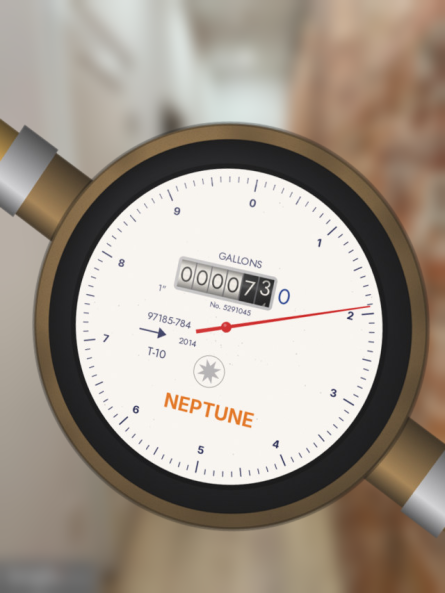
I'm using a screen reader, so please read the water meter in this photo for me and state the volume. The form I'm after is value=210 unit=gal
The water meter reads value=731.9 unit=gal
